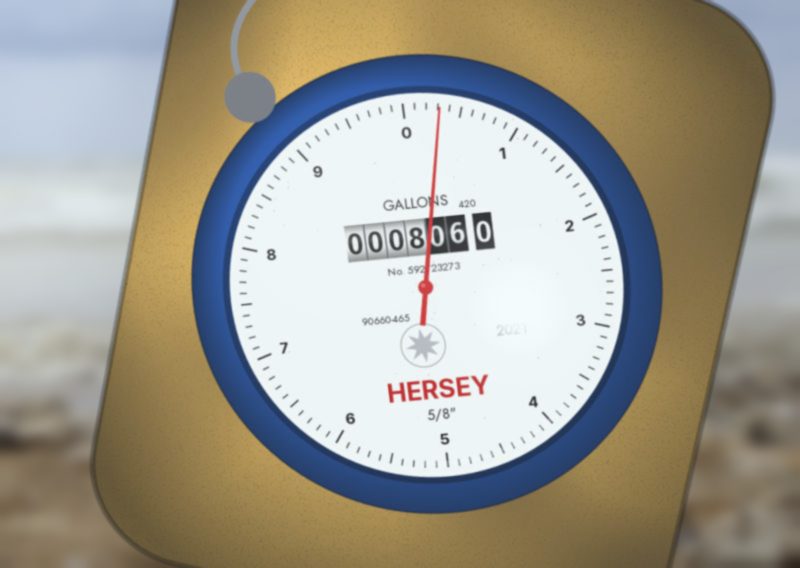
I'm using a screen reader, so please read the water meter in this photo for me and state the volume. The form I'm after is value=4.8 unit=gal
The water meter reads value=8060.3 unit=gal
